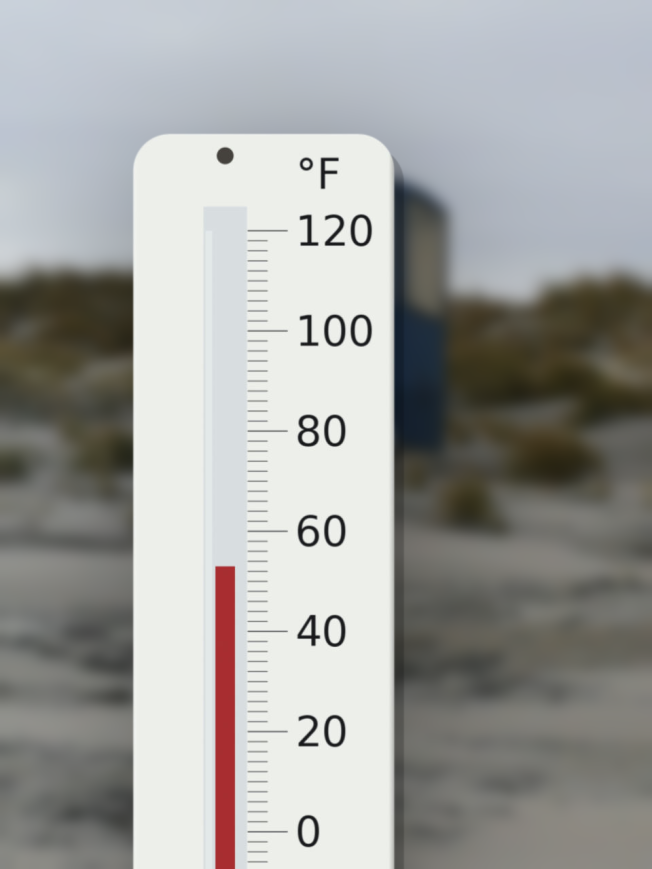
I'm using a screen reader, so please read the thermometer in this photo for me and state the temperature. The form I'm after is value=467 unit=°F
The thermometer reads value=53 unit=°F
